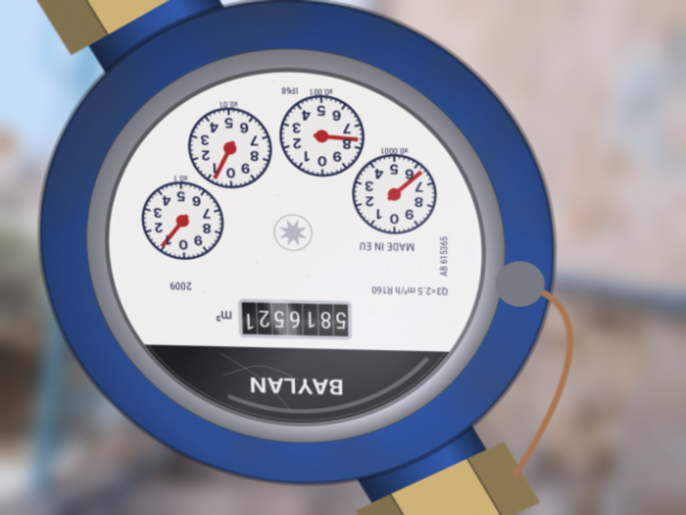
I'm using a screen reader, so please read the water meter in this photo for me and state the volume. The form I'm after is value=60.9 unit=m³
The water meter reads value=5816521.1076 unit=m³
